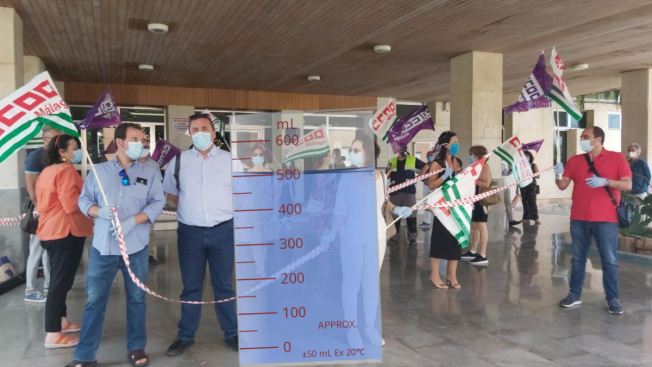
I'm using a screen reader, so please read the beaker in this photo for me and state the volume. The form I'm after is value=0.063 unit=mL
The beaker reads value=500 unit=mL
